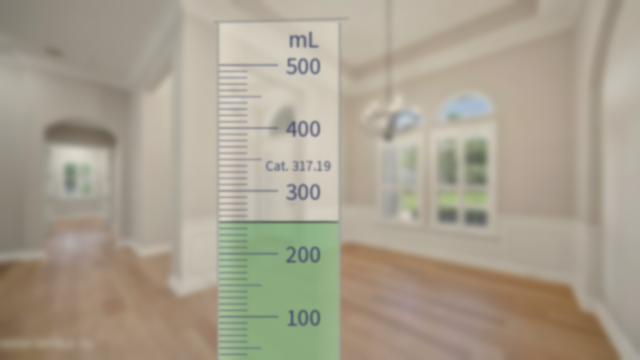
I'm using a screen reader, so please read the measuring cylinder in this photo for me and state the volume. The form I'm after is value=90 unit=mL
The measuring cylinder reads value=250 unit=mL
